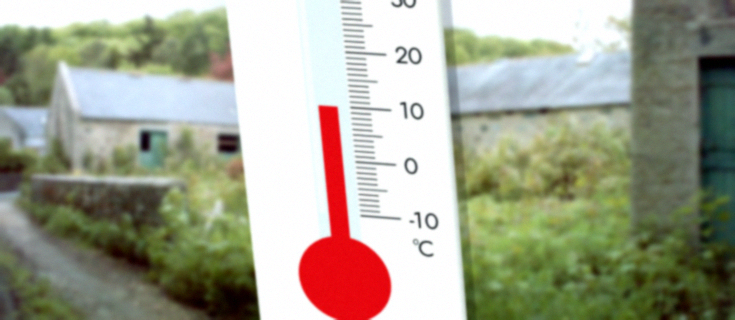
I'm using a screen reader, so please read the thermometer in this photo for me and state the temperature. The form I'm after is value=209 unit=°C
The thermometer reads value=10 unit=°C
